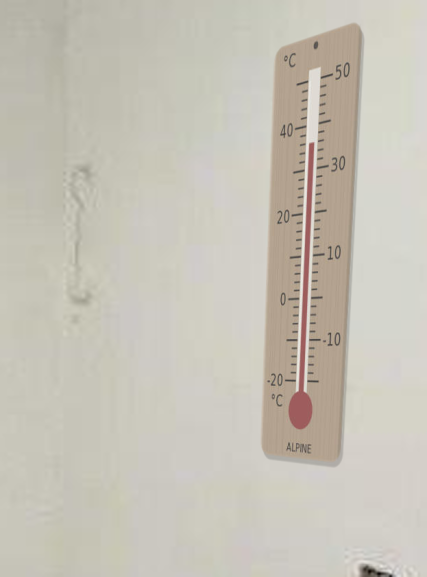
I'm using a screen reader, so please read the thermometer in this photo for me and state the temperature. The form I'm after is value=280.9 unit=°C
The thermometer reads value=36 unit=°C
